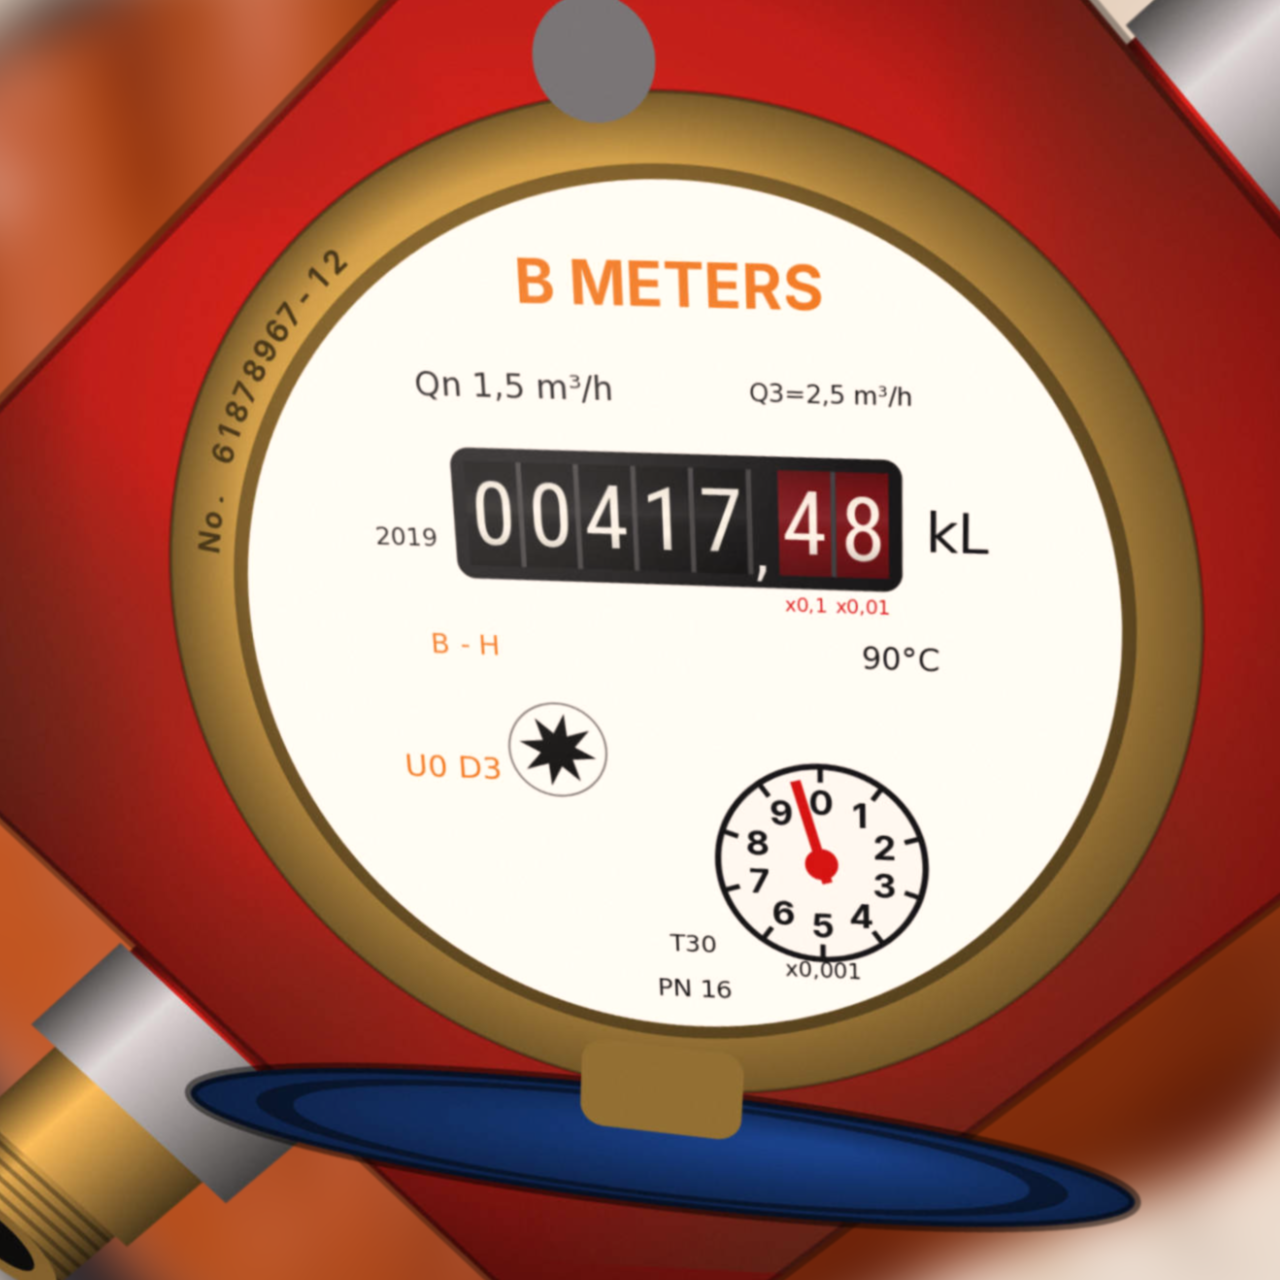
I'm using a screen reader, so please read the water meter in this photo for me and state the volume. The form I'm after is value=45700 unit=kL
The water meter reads value=417.479 unit=kL
